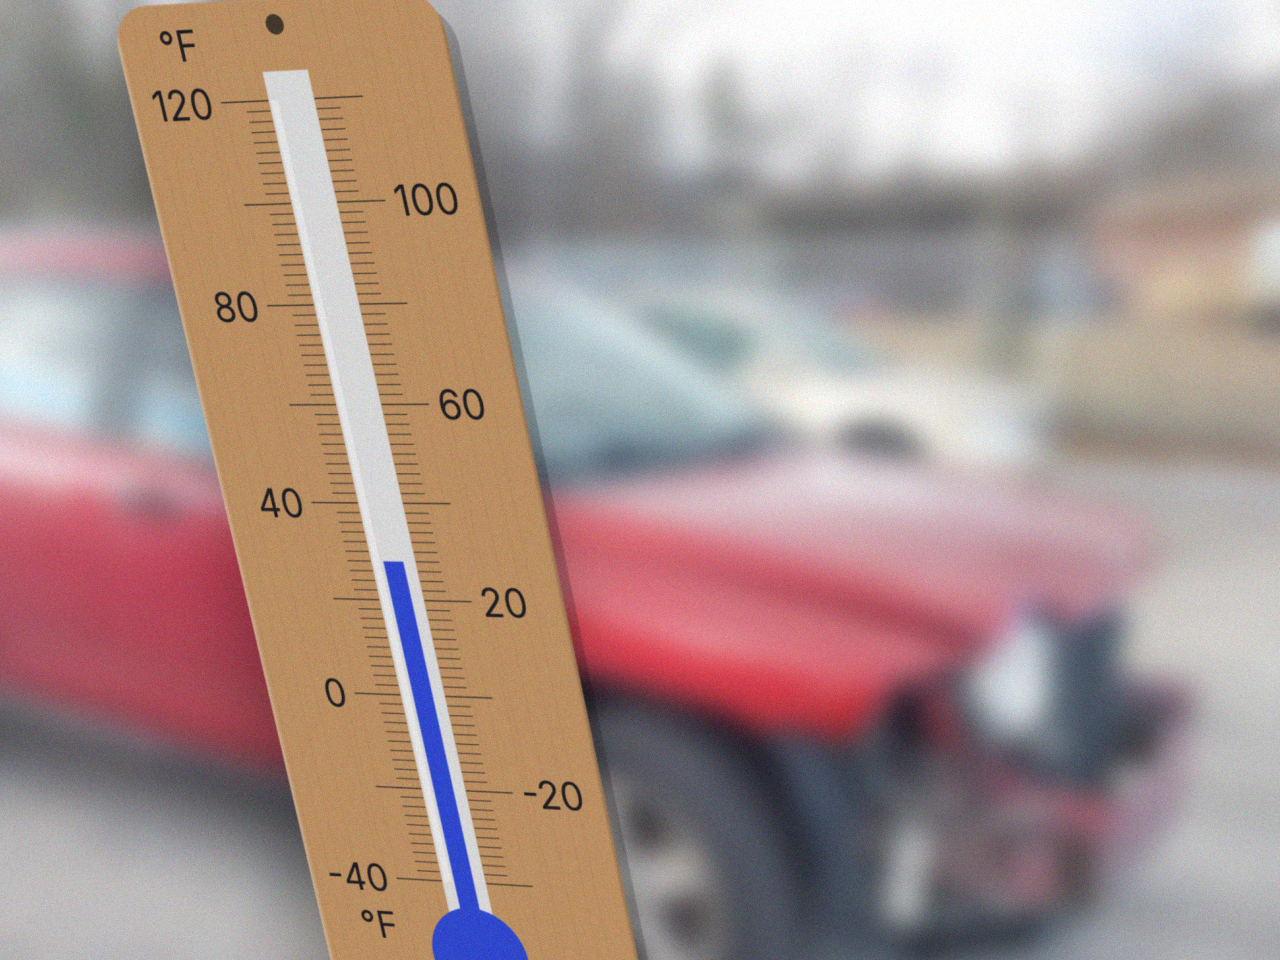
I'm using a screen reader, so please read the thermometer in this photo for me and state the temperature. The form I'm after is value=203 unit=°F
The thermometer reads value=28 unit=°F
